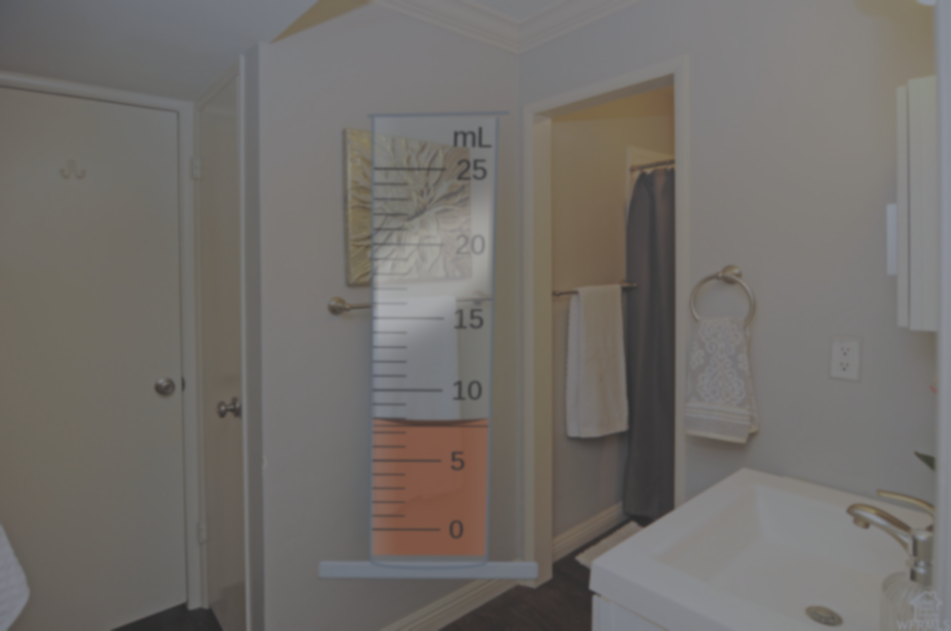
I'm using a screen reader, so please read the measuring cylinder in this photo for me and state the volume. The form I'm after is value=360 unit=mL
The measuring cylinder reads value=7.5 unit=mL
